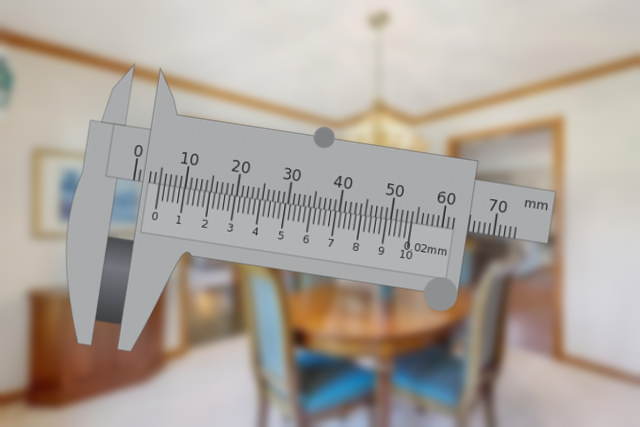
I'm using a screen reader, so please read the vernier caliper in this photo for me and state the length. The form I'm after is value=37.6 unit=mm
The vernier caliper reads value=5.0 unit=mm
